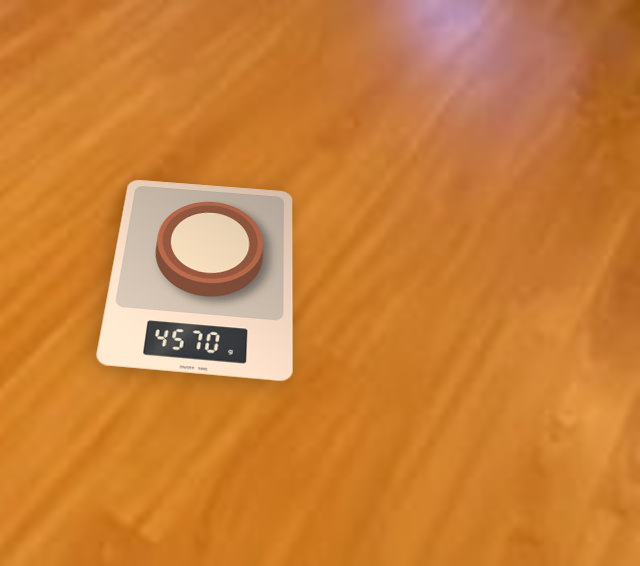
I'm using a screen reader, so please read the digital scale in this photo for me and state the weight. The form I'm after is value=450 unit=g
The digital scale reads value=4570 unit=g
